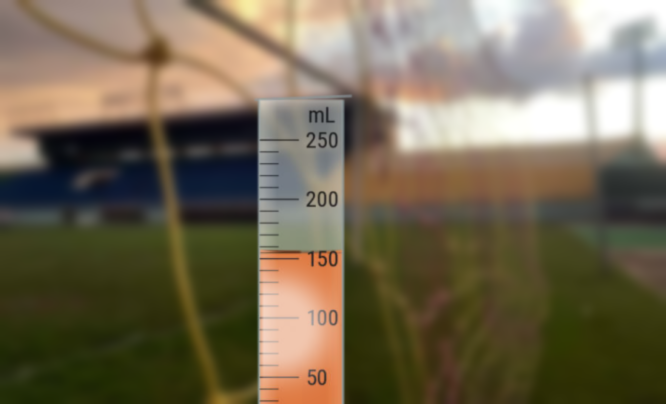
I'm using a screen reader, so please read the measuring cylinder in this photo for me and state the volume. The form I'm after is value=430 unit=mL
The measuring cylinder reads value=155 unit=mL
